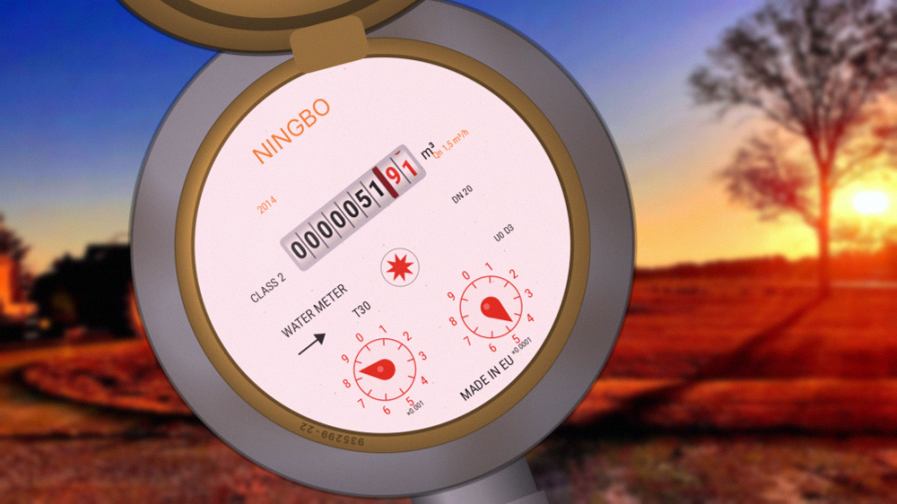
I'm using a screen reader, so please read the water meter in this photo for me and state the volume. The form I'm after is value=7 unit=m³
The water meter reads value=51.9084 unit=m³
